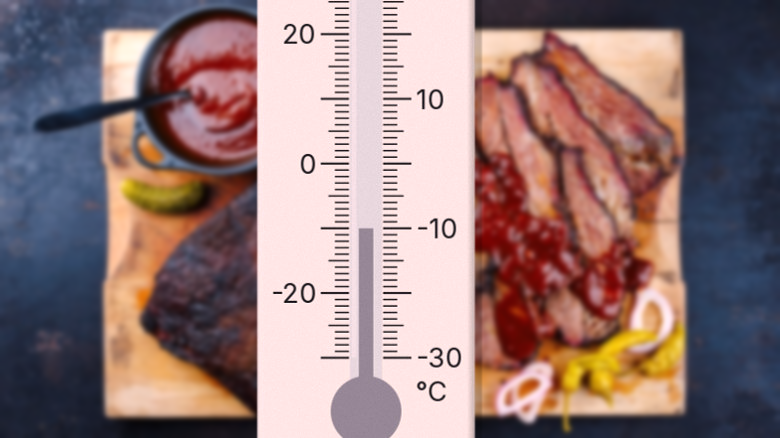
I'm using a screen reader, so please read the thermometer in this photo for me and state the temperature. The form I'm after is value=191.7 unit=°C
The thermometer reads value=-10 unit=°C
